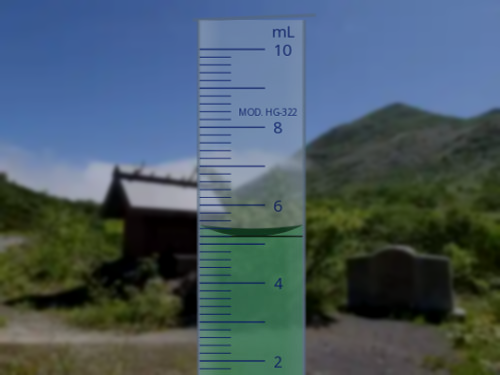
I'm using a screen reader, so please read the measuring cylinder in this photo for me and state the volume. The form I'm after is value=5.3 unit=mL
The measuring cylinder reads value=5.2 unit=mL
